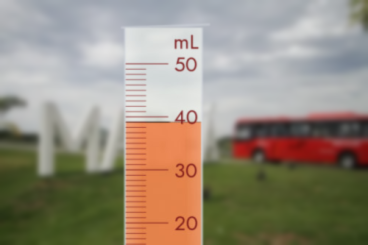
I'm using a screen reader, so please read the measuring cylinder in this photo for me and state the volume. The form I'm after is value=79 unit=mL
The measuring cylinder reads value=39 unit=mL
